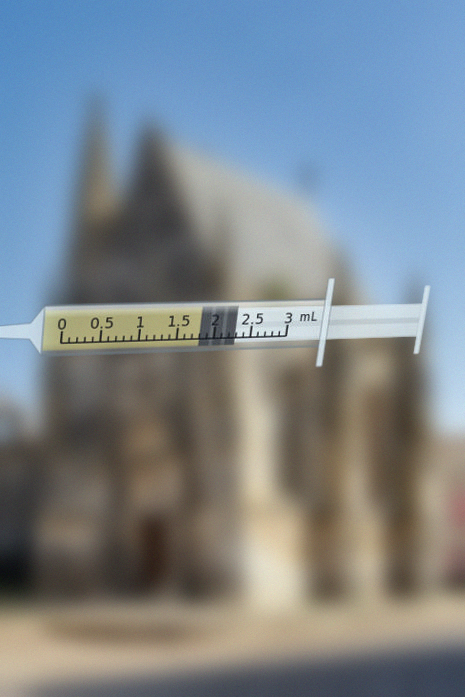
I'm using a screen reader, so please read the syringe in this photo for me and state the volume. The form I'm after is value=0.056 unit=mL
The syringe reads value=1.8 unit=mL
